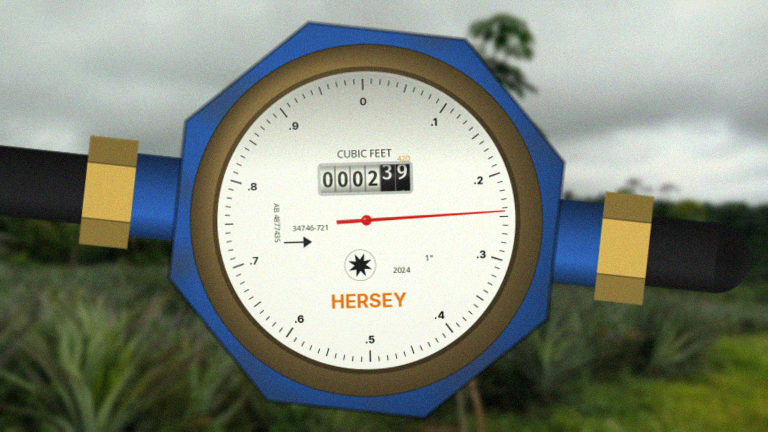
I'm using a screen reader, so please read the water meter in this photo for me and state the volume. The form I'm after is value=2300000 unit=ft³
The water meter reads value=239.24 unit=ft³
